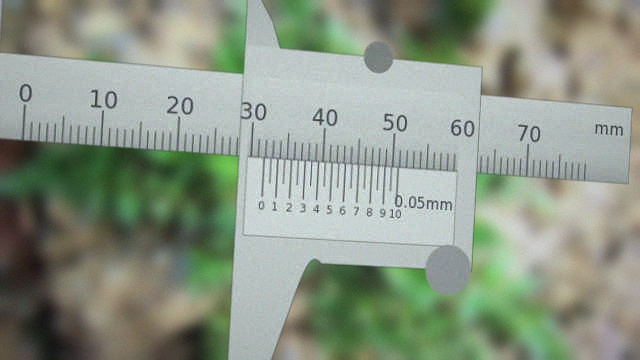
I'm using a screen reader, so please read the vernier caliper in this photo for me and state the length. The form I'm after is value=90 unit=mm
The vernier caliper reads value=31.8 unit=mm
